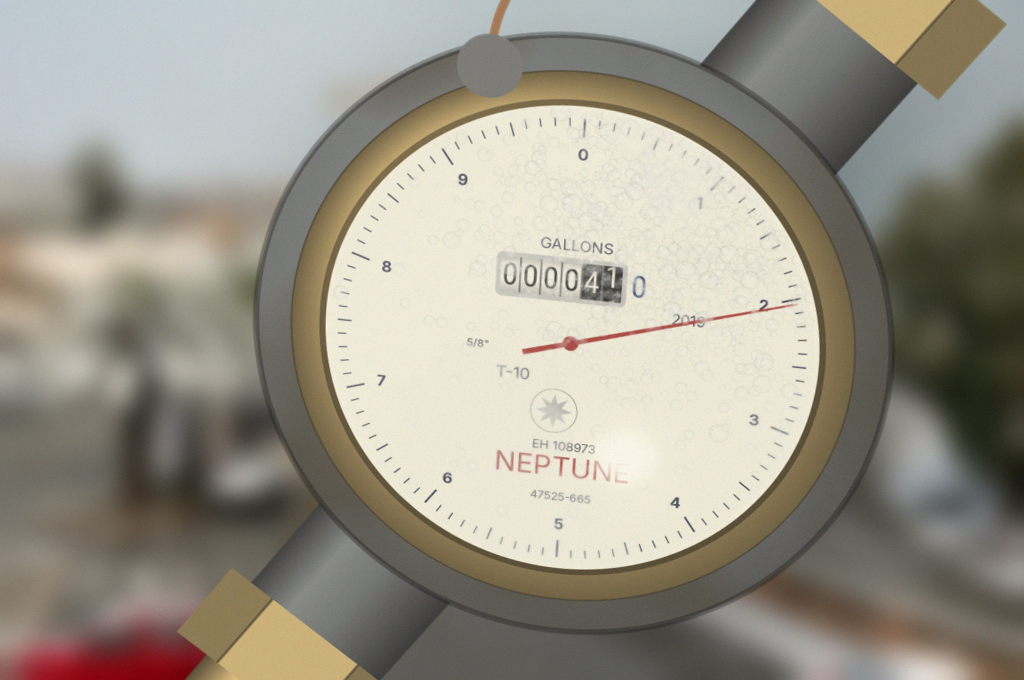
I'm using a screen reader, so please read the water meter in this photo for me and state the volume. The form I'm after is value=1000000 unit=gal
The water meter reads value=412.0 unit=gal
